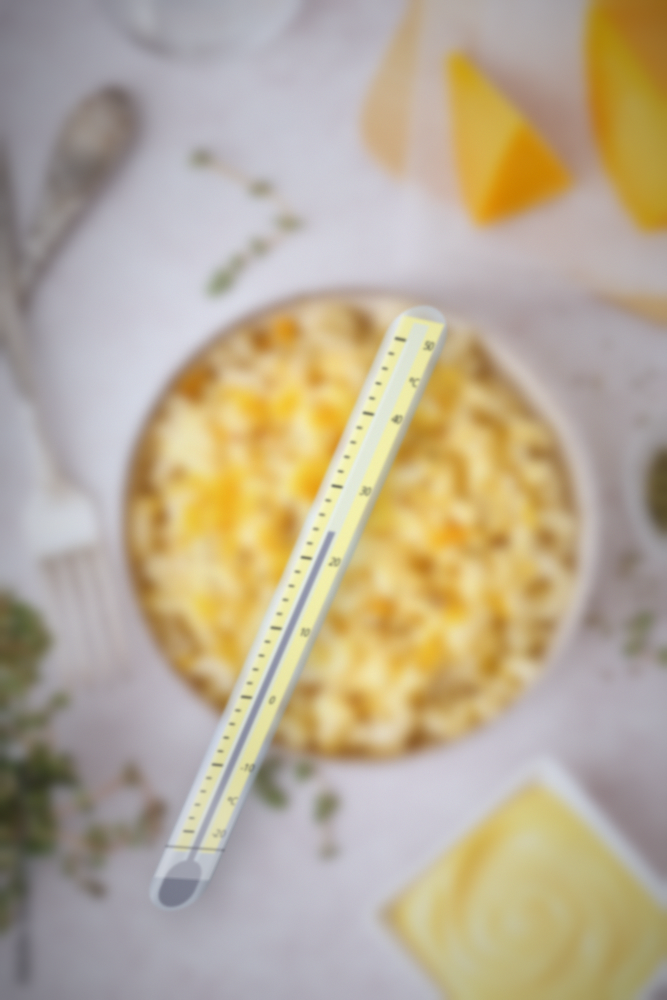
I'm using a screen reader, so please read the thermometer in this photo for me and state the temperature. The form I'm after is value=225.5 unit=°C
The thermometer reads value=24 unit=°C
